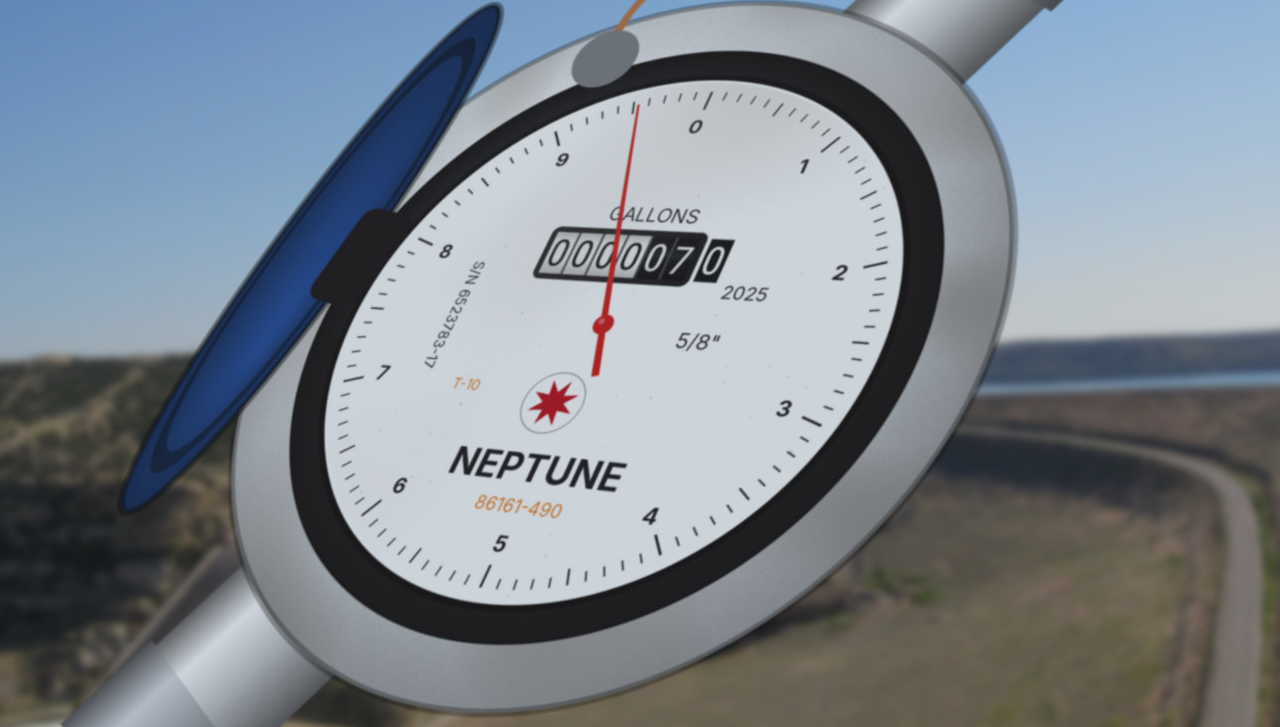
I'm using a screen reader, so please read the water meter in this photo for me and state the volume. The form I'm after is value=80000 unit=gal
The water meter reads value=69.5 unit=gal
